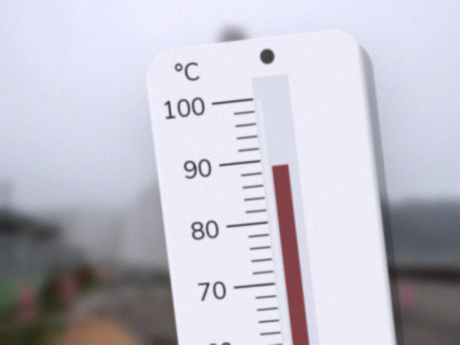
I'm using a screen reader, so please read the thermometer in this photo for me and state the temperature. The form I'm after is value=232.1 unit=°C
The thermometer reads value=89 unit=°C
